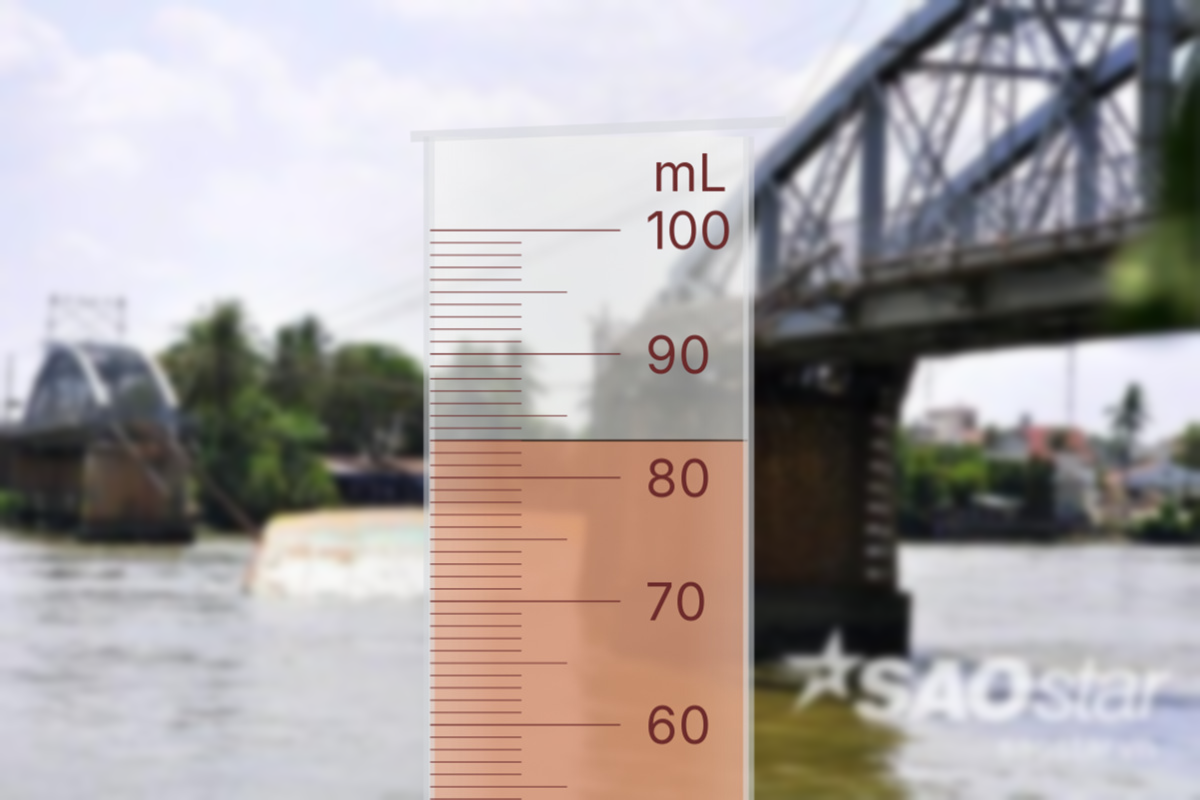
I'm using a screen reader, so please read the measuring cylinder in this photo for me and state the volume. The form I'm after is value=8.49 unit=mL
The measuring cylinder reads value=83 unit=mL
